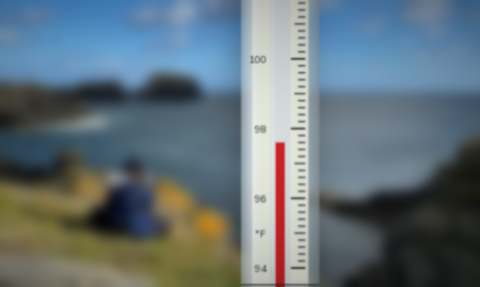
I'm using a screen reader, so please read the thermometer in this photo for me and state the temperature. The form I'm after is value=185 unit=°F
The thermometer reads value=97.6 unit=°F
